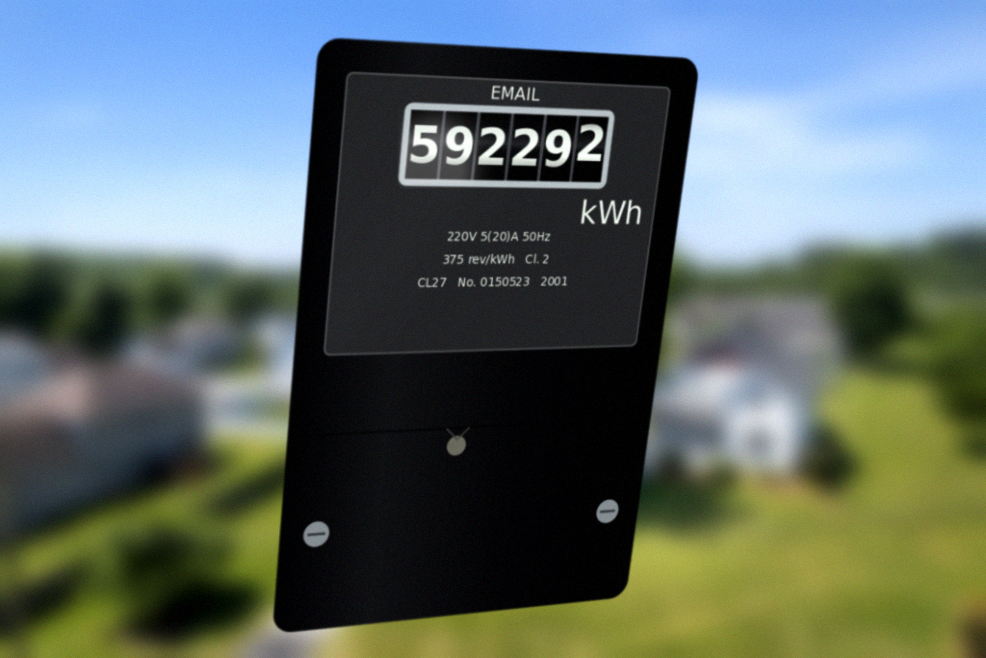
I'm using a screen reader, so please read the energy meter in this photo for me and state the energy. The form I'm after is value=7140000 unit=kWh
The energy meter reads value=592292 unit=kWh
